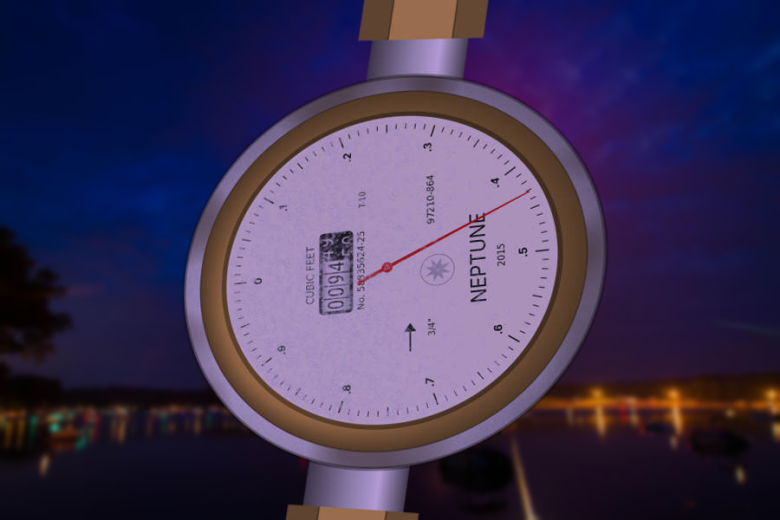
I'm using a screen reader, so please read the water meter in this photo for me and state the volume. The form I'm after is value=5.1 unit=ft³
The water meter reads value=9449.43 unit=ft³
